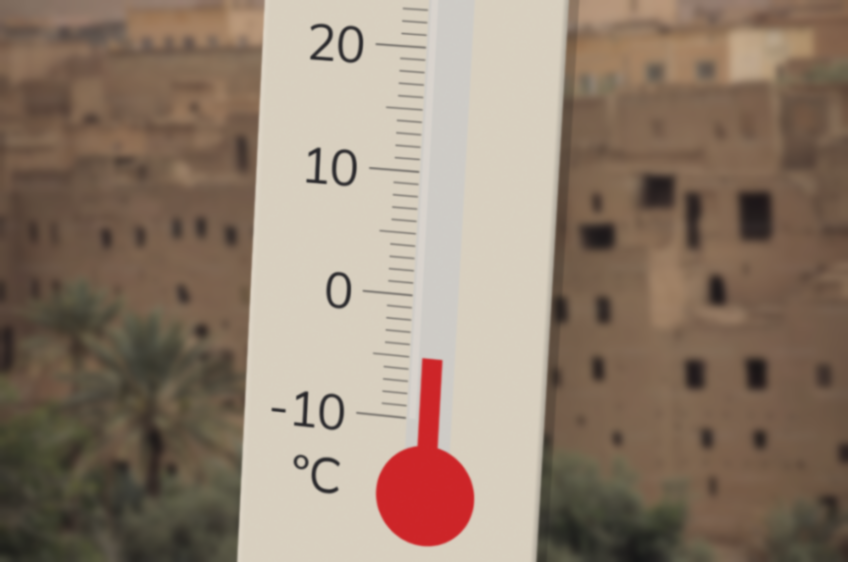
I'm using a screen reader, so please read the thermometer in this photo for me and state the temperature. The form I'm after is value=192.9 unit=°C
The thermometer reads value=-5 unit=°C
